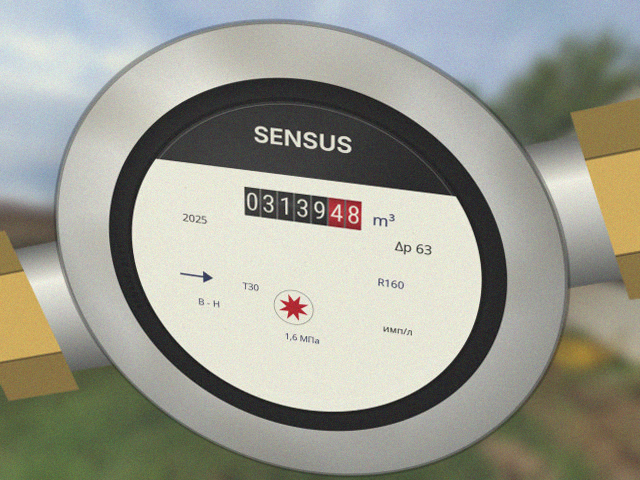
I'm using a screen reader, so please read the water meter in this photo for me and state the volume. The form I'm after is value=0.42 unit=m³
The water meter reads value=3139.48 unit=m³
